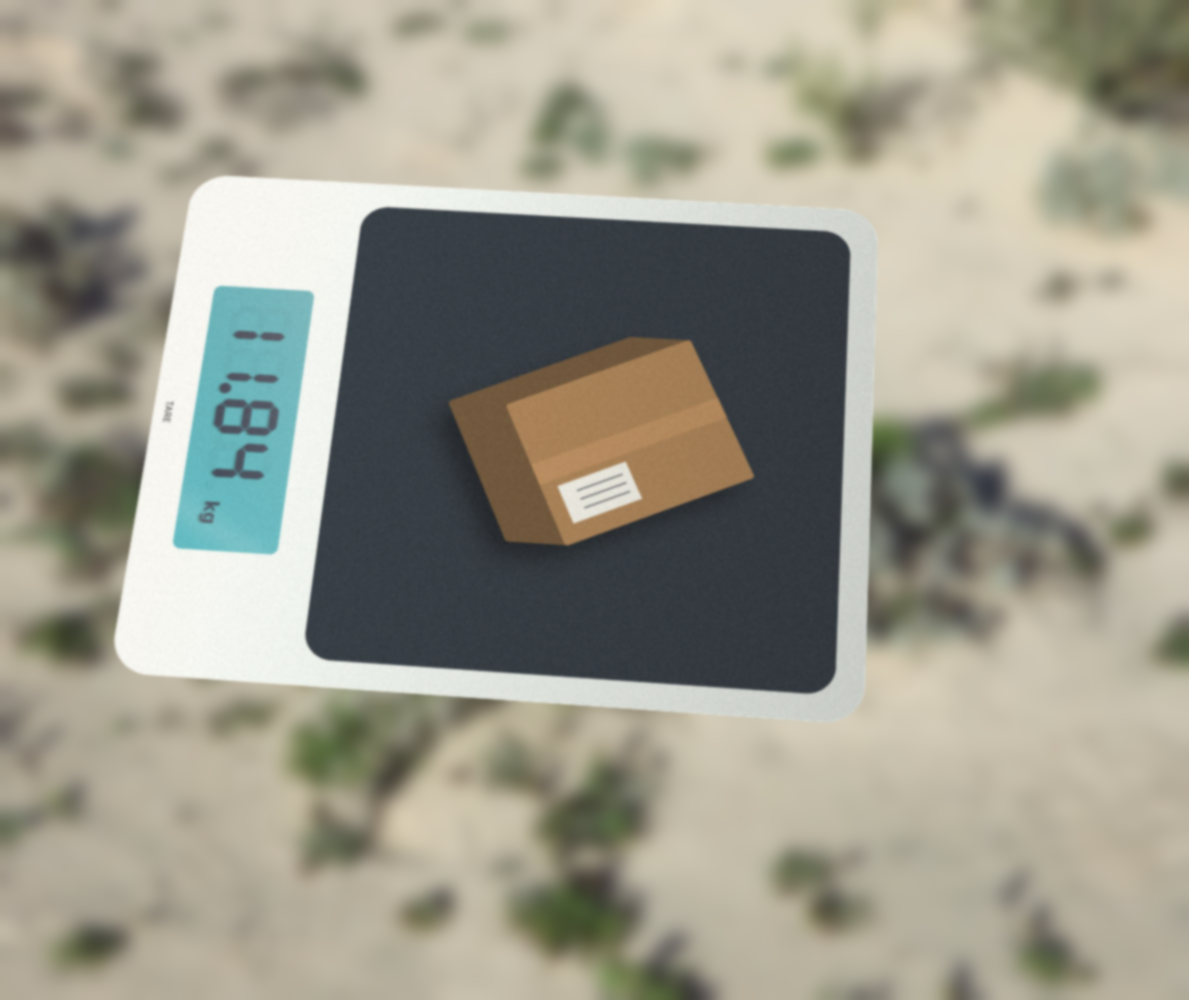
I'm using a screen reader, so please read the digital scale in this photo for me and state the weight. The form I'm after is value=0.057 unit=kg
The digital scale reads value=11.84 unit=kg
